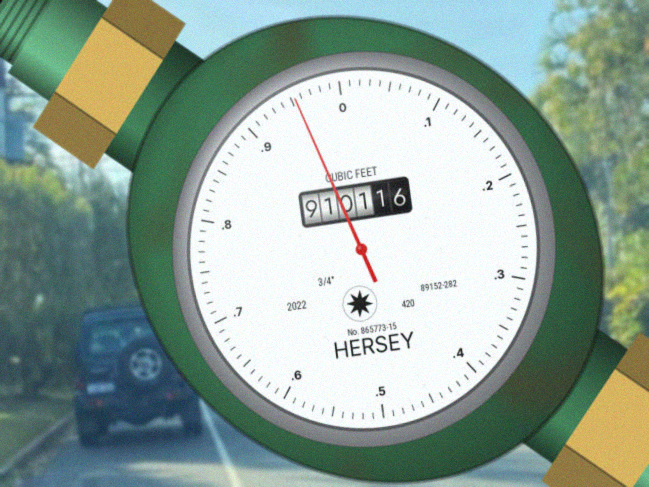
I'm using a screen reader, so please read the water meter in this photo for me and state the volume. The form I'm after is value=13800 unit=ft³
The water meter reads value=910115.95 unit=ft³
